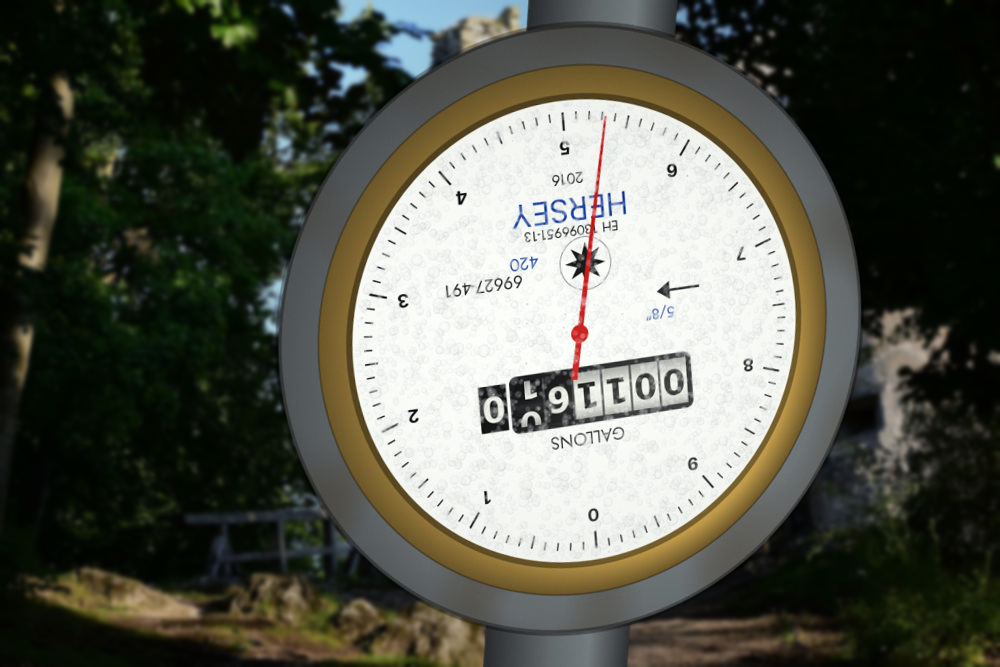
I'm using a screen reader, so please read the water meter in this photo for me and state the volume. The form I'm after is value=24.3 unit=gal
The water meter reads value=11605.3 unit=gal
